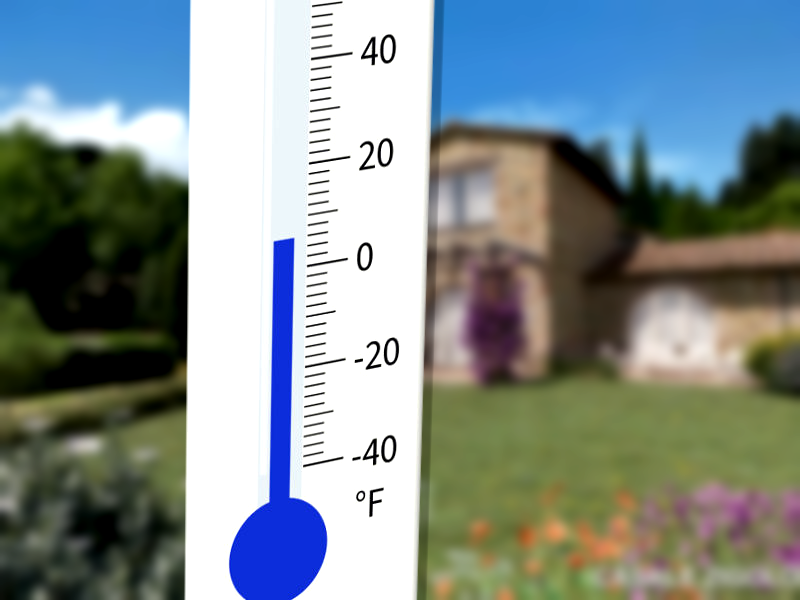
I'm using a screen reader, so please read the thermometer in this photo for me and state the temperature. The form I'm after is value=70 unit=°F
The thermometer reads value=6 unit=°F
